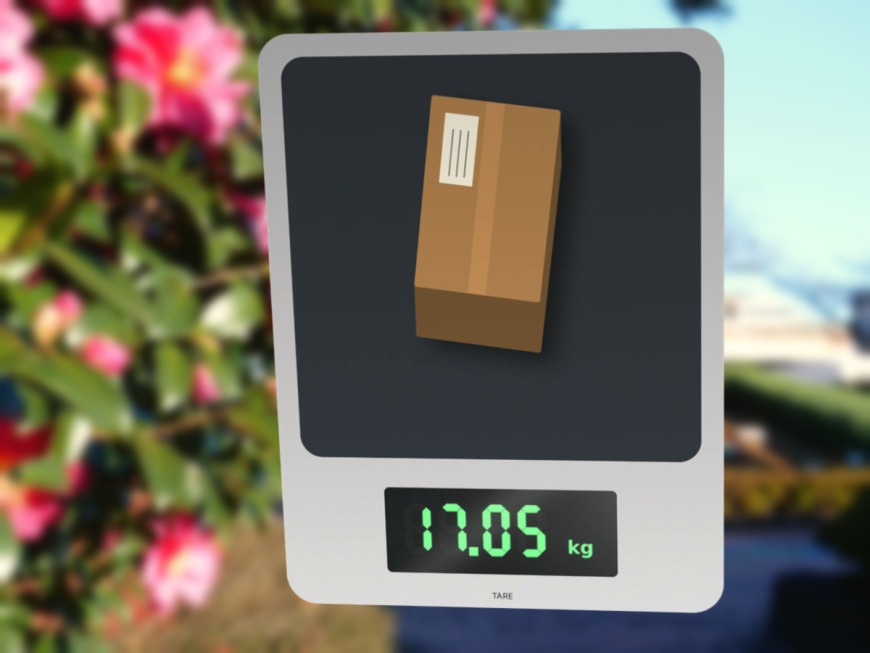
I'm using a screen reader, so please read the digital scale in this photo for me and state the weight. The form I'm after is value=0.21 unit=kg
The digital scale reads value=17.05 unit=kg
